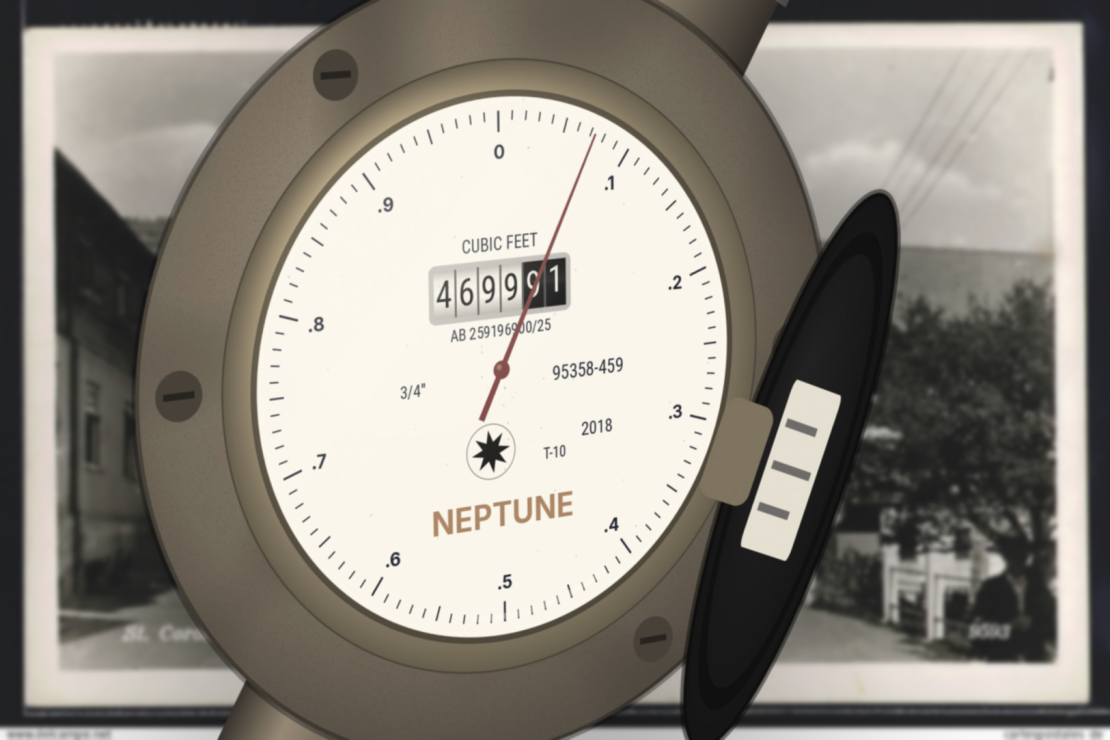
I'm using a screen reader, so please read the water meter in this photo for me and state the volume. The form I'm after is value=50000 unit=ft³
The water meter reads value=469991.07 unit=ft³
